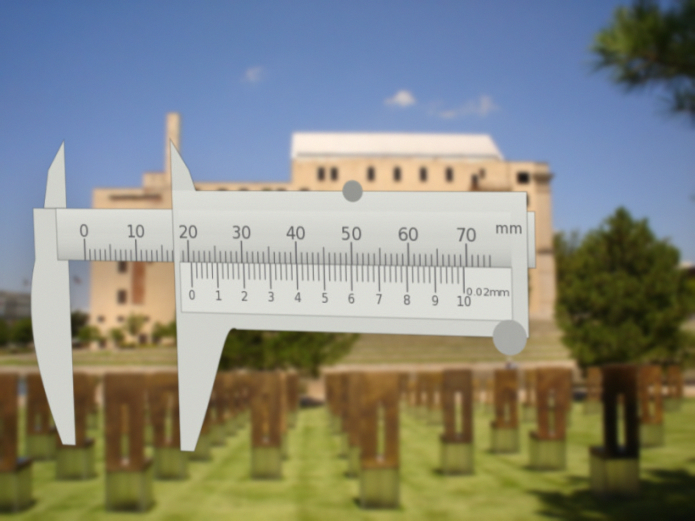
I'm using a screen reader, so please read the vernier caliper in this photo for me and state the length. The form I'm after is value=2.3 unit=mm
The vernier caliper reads value=20.5 unit=mm
